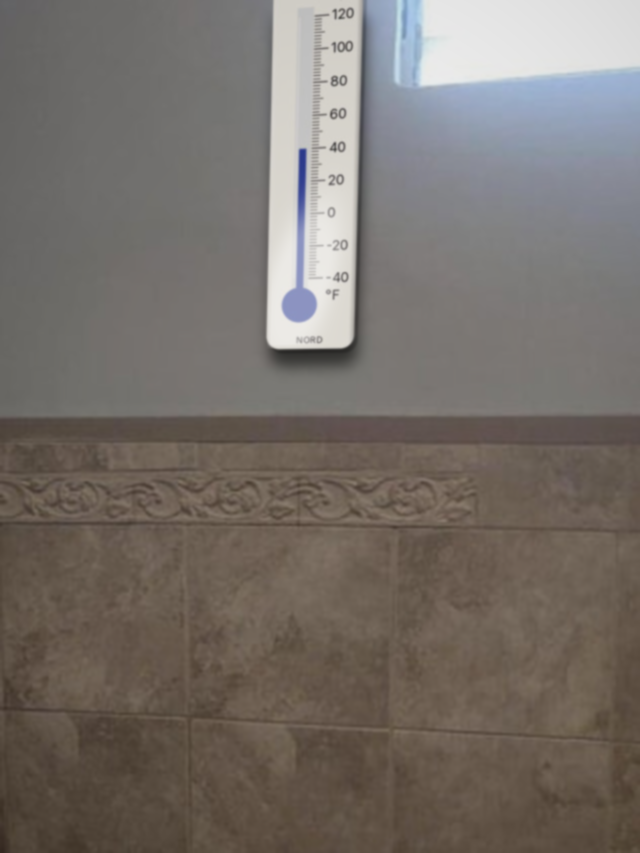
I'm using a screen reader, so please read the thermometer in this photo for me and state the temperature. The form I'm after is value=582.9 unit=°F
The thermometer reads value=40 unit=°F
